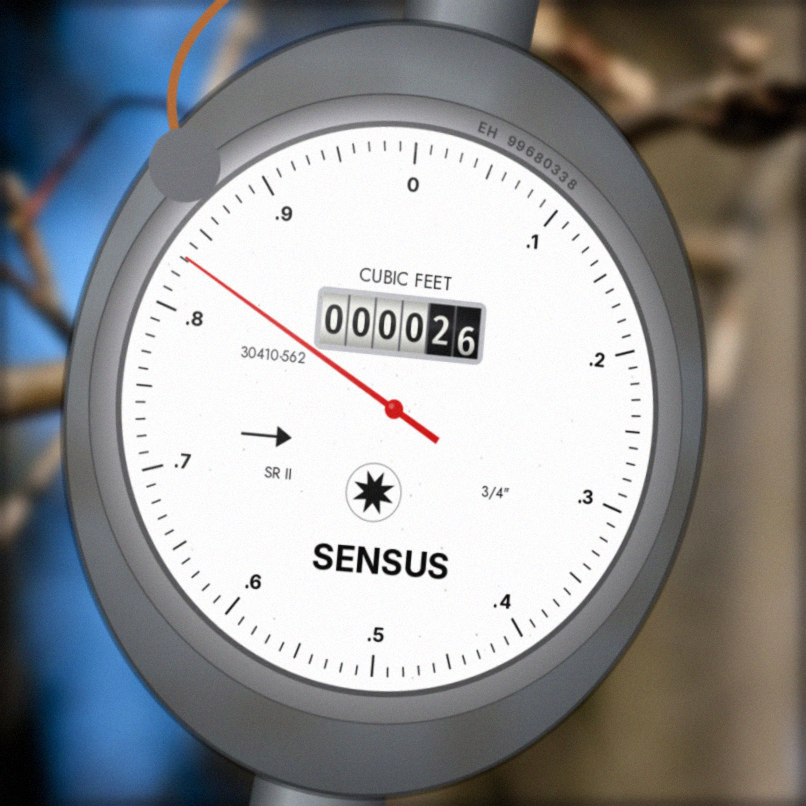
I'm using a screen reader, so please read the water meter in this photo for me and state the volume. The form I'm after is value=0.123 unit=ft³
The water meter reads value=25.83 unit=ft³
